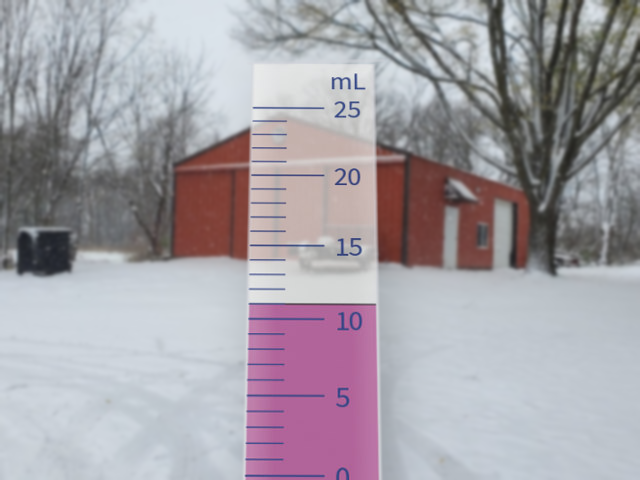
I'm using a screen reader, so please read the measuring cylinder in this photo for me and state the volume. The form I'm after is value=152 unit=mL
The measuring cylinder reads value=11 unit=mL
